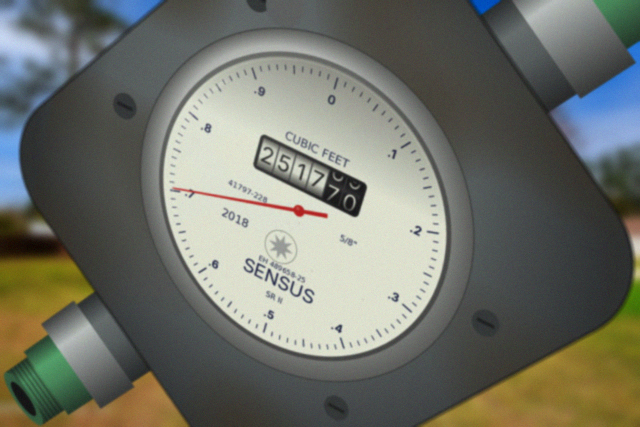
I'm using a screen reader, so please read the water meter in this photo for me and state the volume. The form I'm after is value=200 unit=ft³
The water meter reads value=251769.70 unit=ft³
